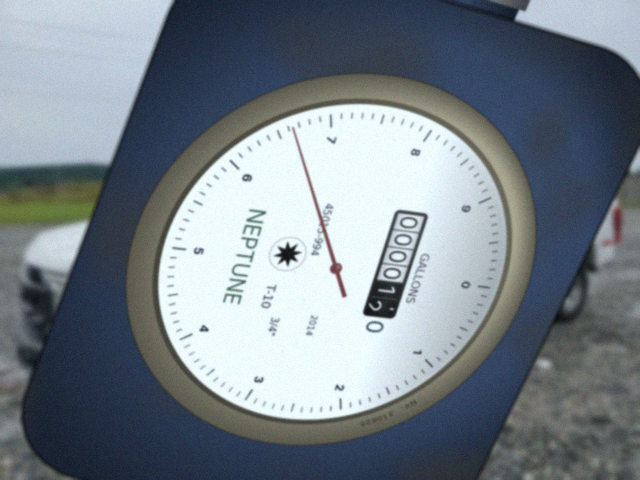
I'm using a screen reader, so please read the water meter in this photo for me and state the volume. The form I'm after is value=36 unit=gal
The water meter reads value=116.6 unit=gal
